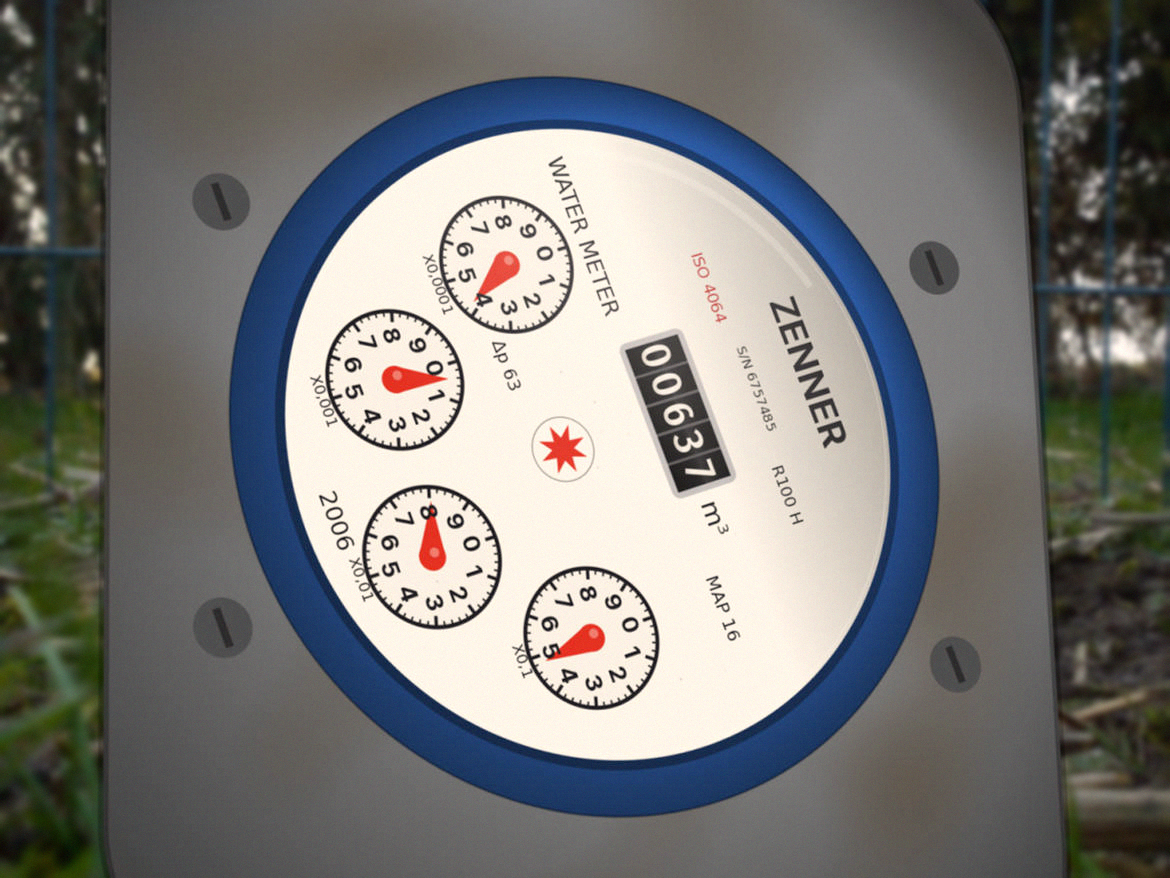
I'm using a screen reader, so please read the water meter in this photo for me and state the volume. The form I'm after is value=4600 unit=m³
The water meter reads value=637.4804 unit=m³
